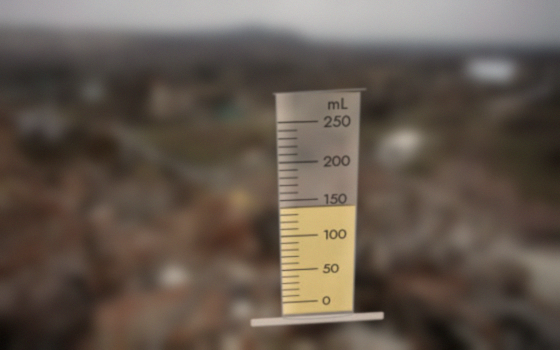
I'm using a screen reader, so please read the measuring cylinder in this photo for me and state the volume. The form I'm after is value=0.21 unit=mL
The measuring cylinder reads value=140 unit=mL
